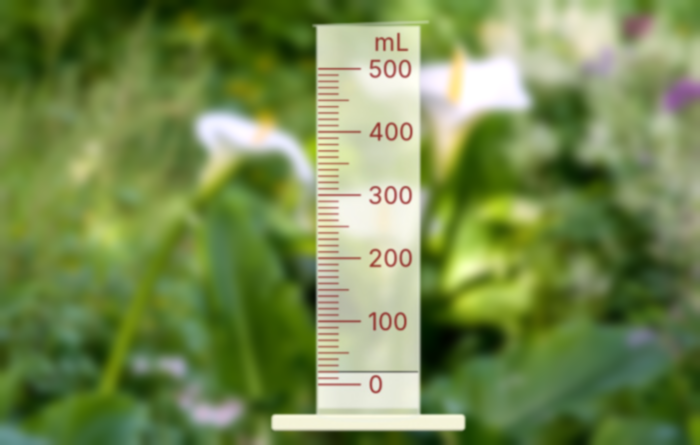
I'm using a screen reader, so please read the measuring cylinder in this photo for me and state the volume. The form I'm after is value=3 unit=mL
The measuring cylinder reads value=20 unit=mL
